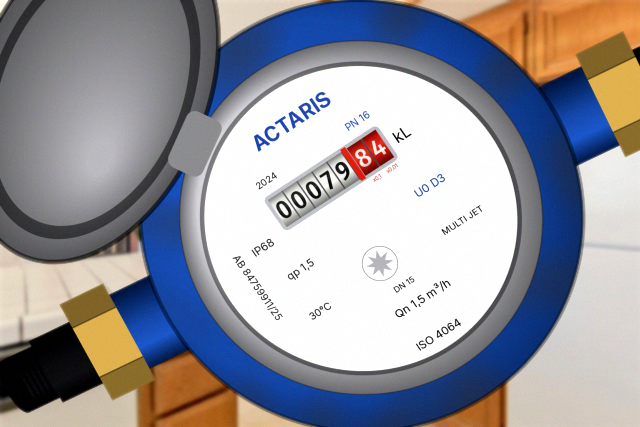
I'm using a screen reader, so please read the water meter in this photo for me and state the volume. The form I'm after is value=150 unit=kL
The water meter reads value=79.84 unit=kL
